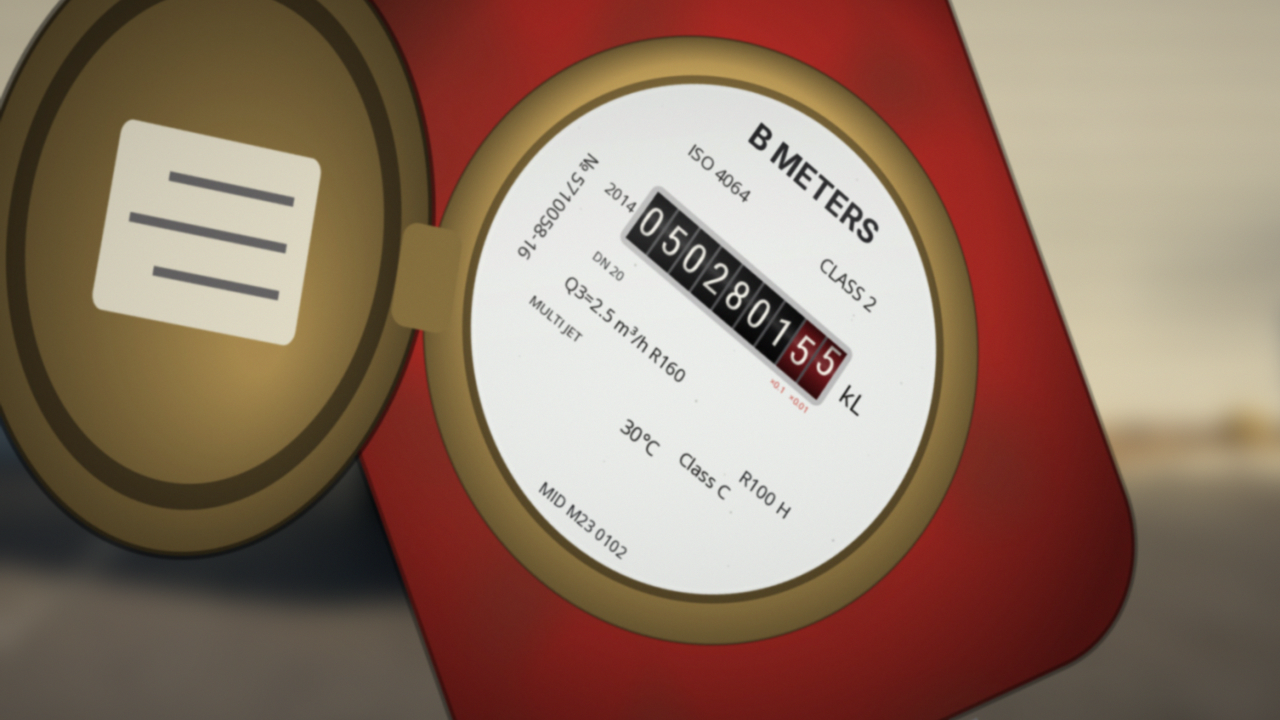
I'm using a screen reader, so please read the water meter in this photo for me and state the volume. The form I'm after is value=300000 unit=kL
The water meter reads value=502801.55 unit=kL
